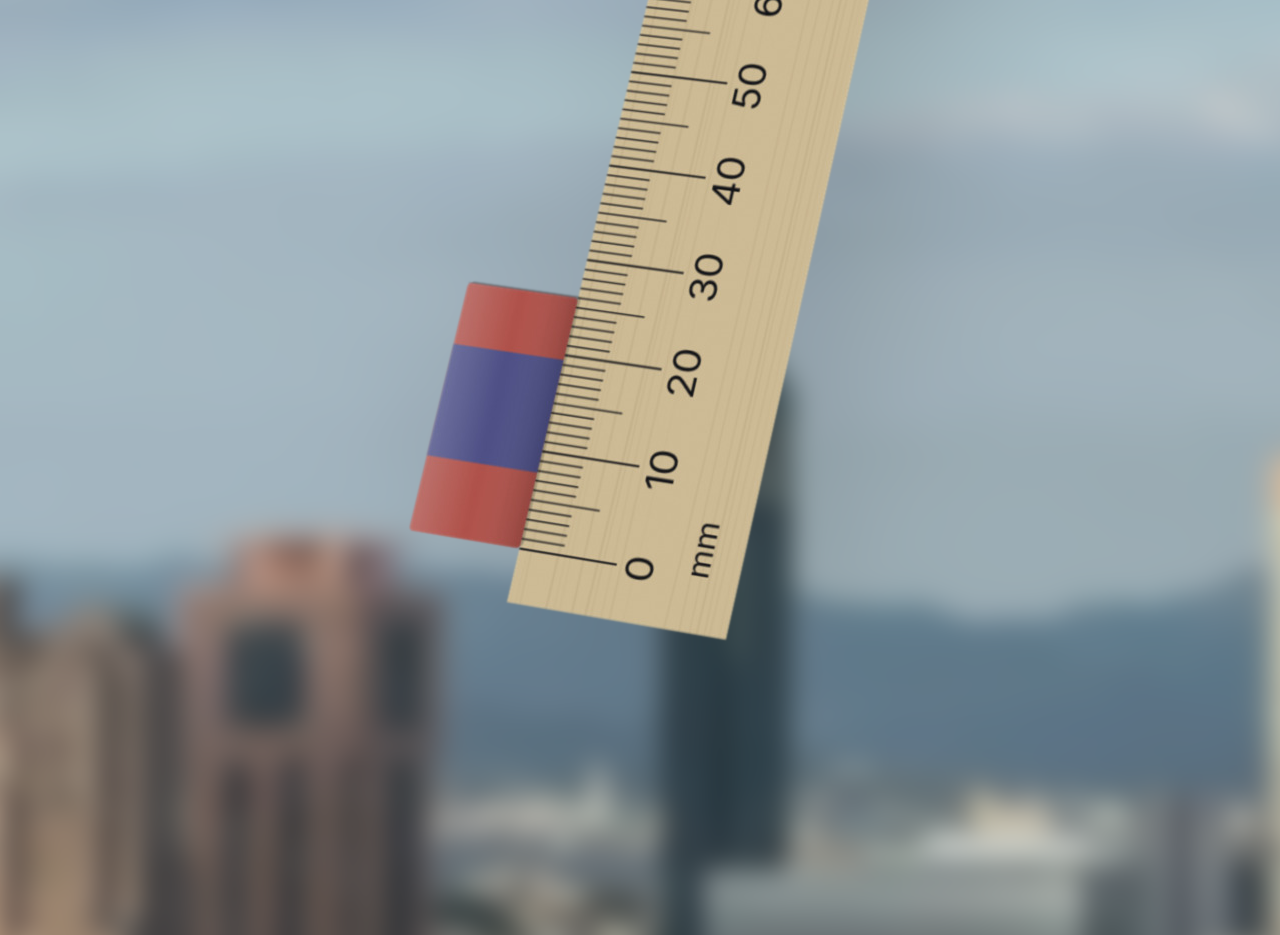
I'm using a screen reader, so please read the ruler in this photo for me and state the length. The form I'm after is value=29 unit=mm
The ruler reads value=26 unit=mm
